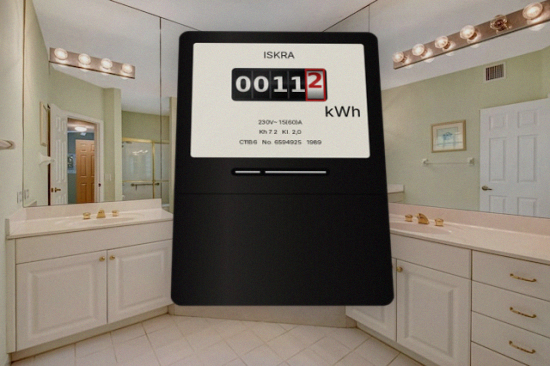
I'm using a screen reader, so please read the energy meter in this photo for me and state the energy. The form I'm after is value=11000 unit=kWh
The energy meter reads value=11.2 unit=kWh
